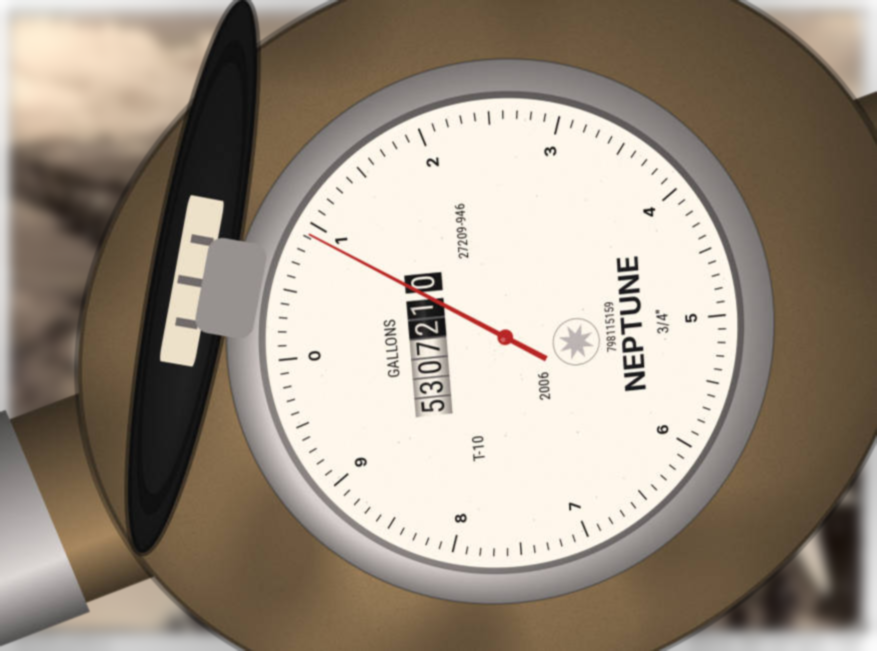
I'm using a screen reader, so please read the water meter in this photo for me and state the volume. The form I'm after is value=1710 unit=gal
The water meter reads value=5307210.9 unit=gal
